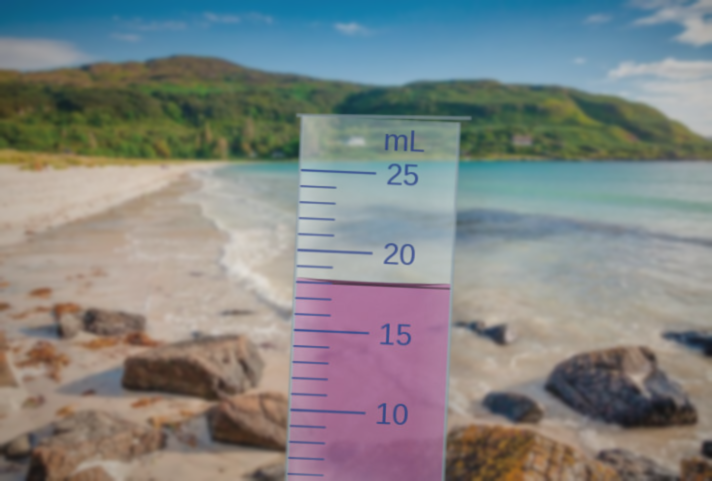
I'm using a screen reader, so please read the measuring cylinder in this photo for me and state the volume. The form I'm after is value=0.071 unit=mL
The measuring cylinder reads value=18 unit=mL
